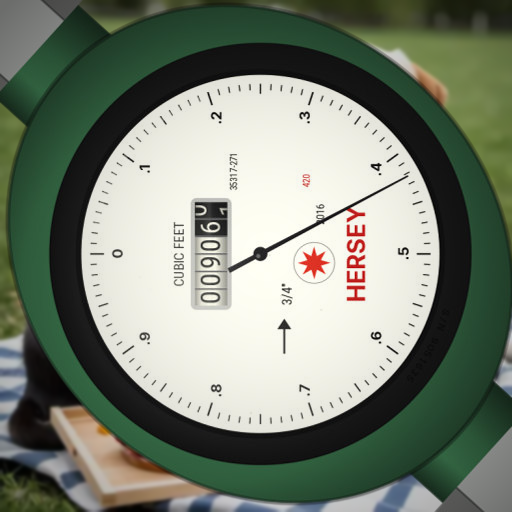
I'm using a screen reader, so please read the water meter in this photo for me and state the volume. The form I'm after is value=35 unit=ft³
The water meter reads value=9060.42 unit=ft³
